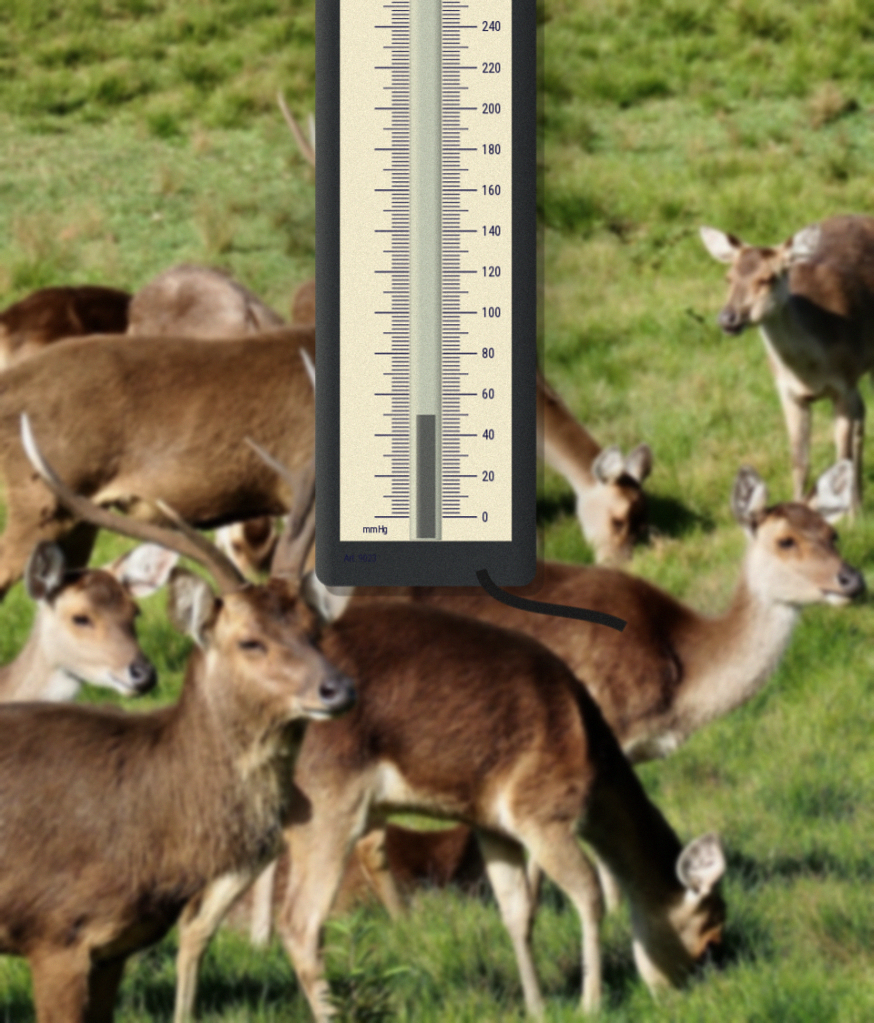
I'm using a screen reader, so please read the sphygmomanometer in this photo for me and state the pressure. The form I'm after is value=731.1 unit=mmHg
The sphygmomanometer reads value=50 unit=mmHg
